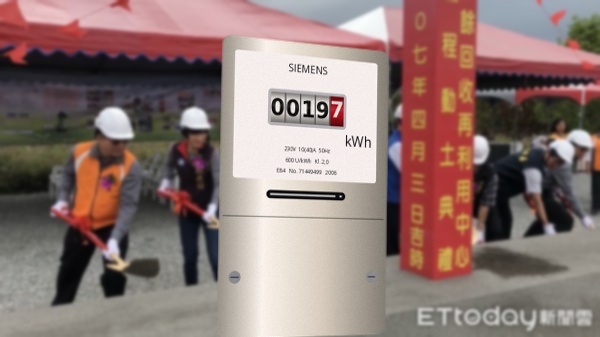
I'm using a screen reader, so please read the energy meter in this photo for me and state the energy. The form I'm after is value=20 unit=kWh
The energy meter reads value=19.7 unit=kWh
